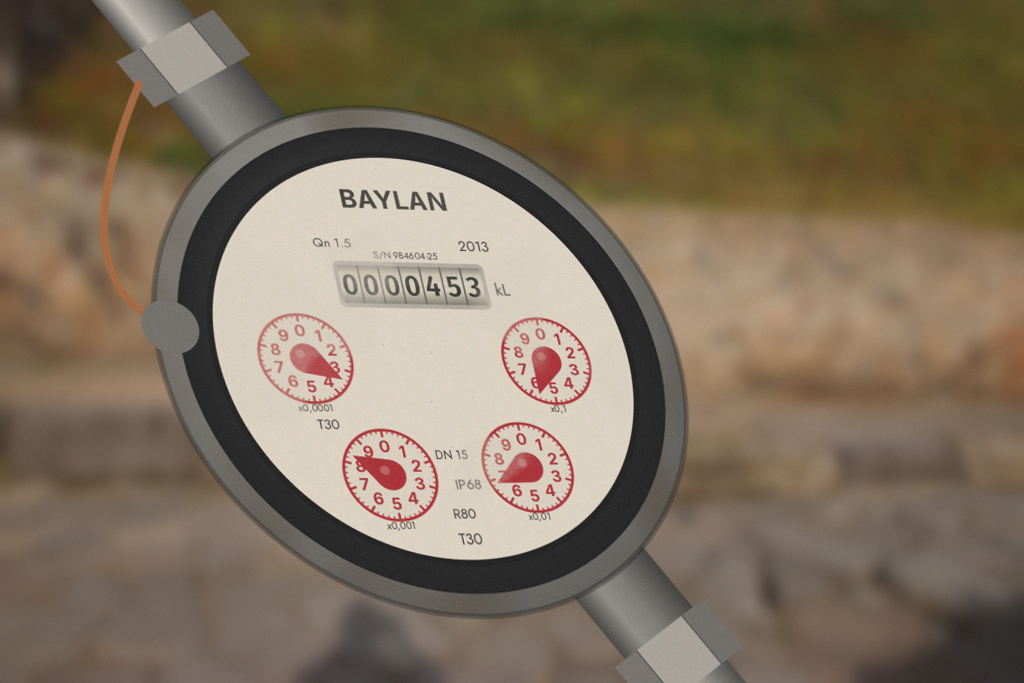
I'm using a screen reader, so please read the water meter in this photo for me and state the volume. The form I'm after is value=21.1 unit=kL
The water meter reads value=453.5683 unit=kL
